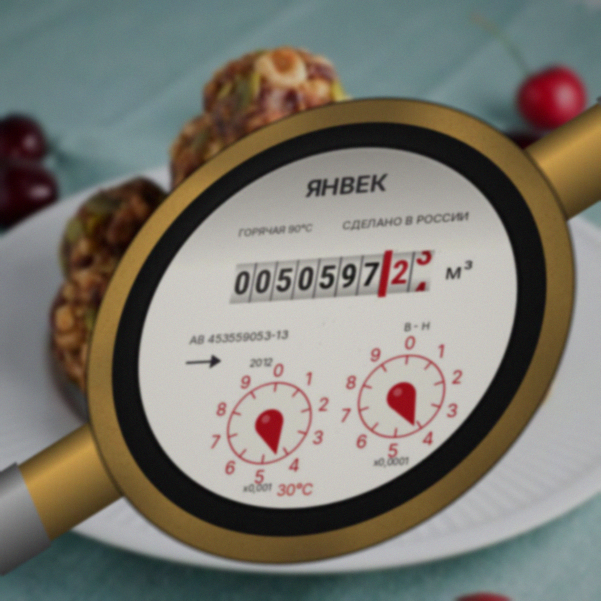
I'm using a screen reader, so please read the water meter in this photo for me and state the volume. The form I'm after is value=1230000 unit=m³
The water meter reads value=50597.2344 unit=m³
